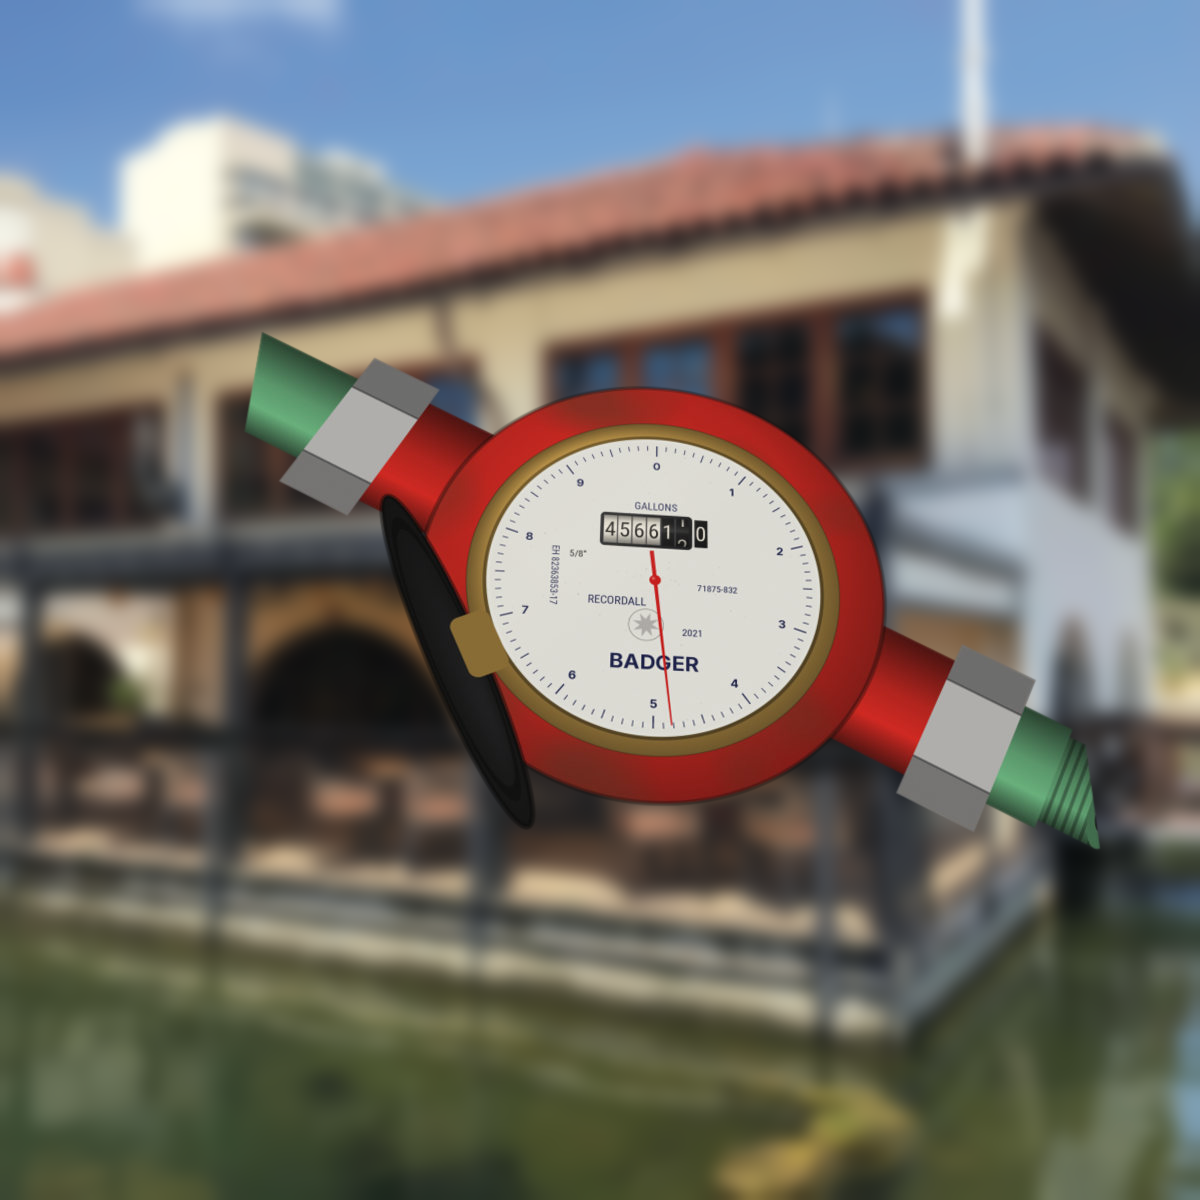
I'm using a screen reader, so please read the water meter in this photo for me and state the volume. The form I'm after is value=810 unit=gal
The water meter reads value=4566114.8 unit=gal
